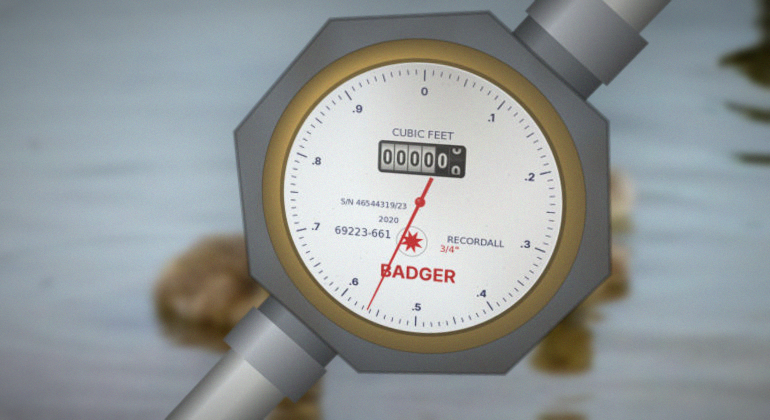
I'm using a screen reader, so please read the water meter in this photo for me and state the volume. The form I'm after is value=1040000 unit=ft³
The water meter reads value=8.56 unit=ft³
